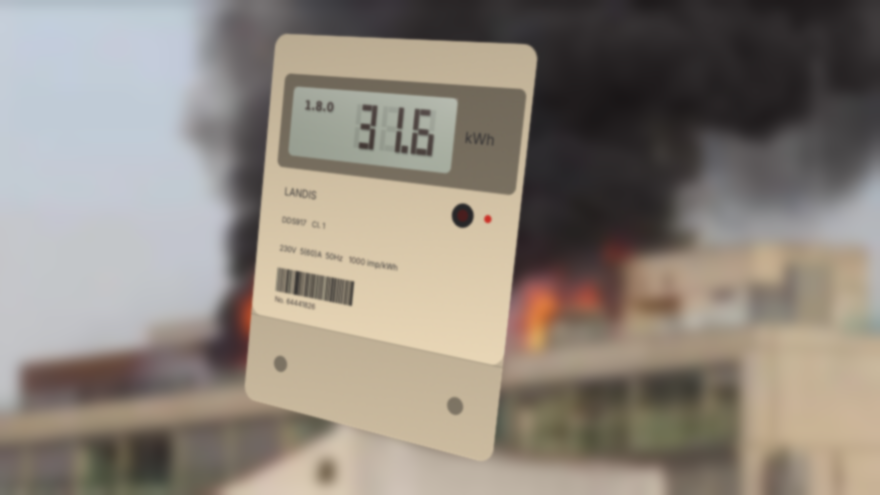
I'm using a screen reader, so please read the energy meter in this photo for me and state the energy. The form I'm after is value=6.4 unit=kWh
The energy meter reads value=31.6 unit=kWh
